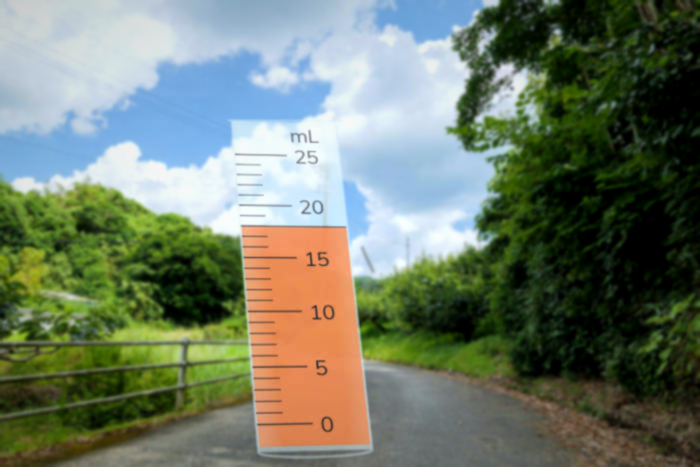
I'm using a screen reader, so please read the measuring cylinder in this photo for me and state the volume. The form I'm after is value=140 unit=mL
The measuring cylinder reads value=18 unit=mL
